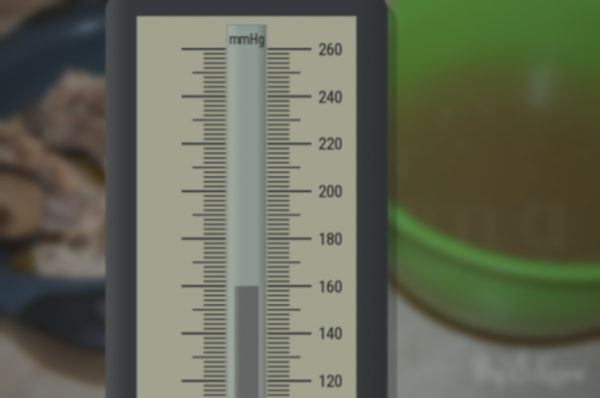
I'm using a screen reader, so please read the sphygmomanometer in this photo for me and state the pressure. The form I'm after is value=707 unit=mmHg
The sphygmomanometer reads value=160 unit=mmHg
